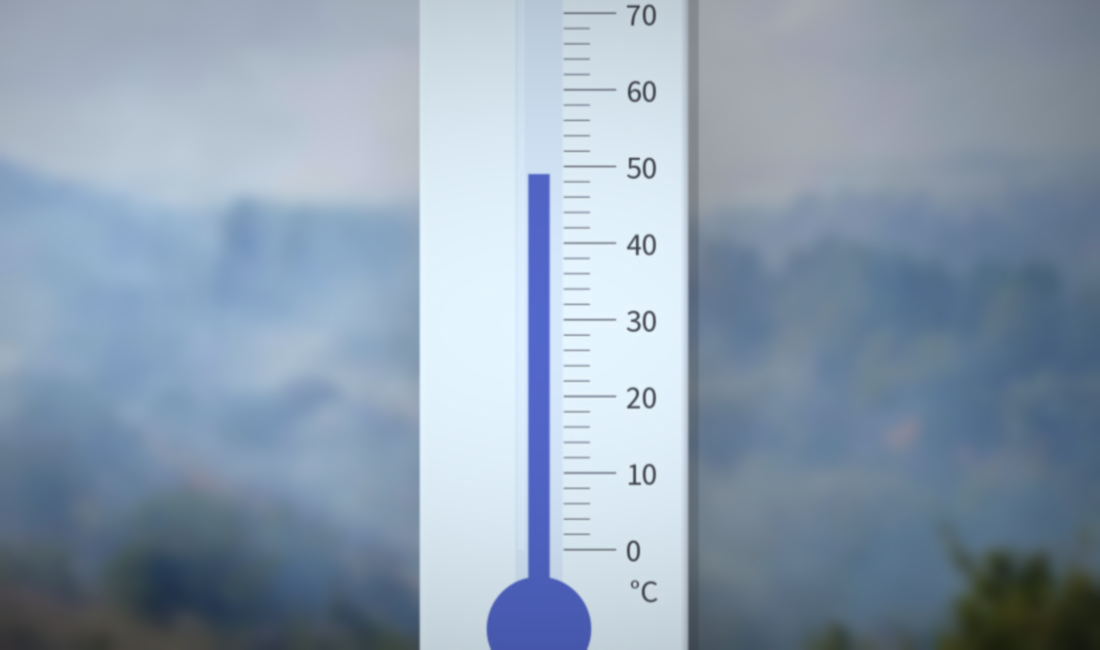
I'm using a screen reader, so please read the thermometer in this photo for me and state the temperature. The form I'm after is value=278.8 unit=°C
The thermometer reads value=49 unit=°C
